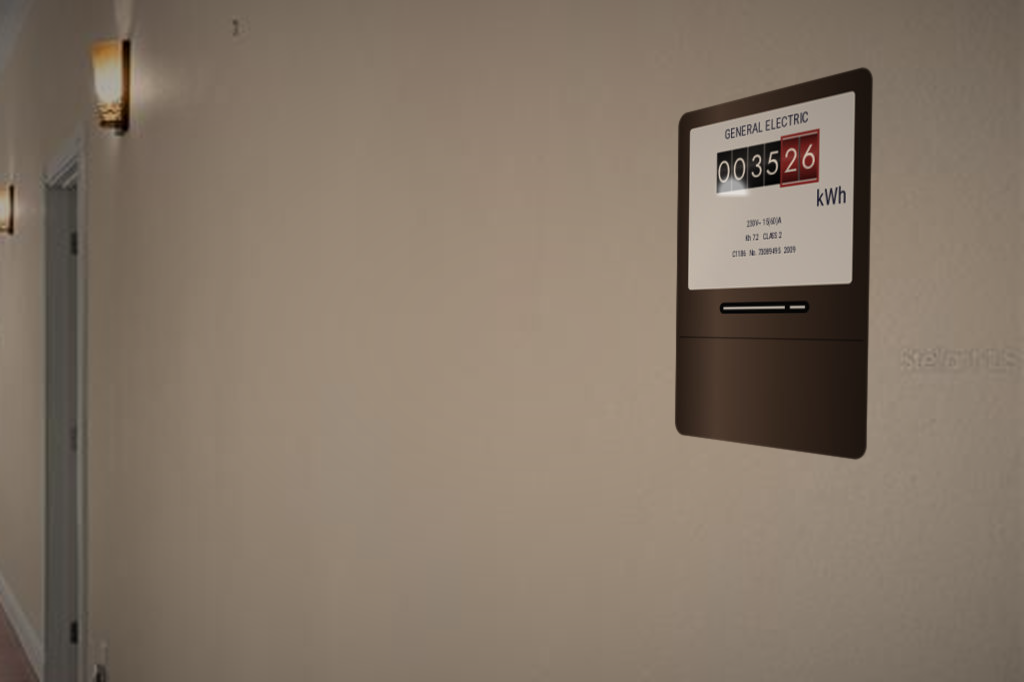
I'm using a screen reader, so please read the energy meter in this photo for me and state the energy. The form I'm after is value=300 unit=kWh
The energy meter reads value=35.26 unit=kWh
